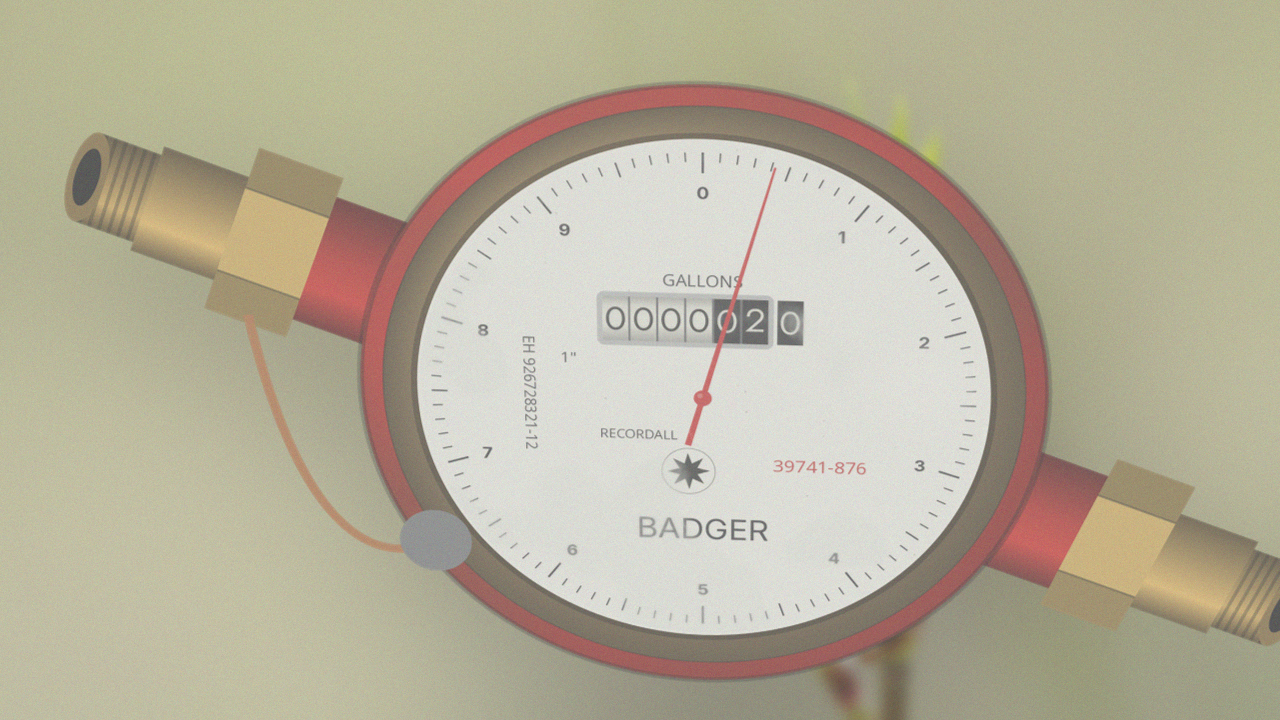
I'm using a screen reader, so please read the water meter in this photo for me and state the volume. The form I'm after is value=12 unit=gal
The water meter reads value=20.4 unit=gal
